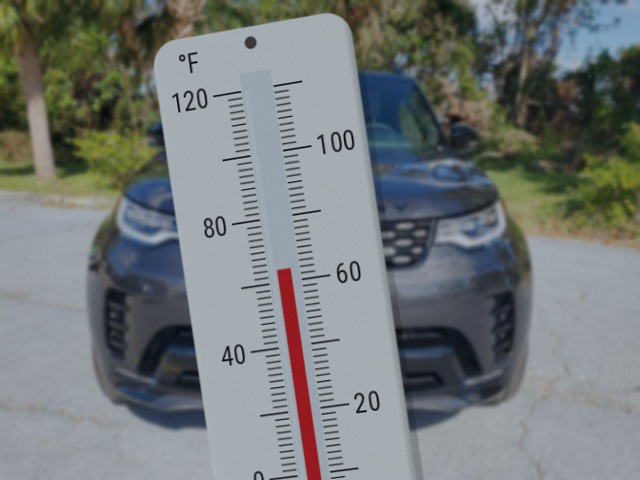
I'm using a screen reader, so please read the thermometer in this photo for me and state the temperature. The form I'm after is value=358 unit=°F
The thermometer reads value=64 unit=°F
